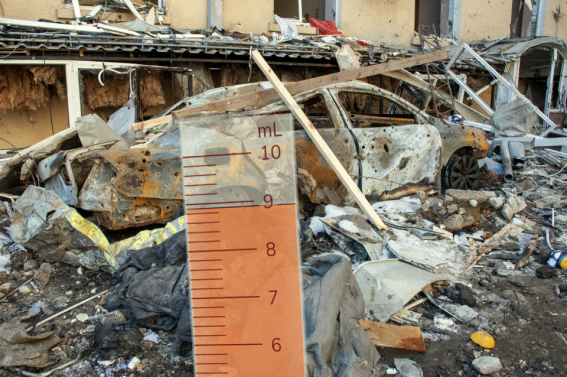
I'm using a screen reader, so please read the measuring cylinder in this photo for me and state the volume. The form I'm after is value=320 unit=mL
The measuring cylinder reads value=8.9 unit=mL
